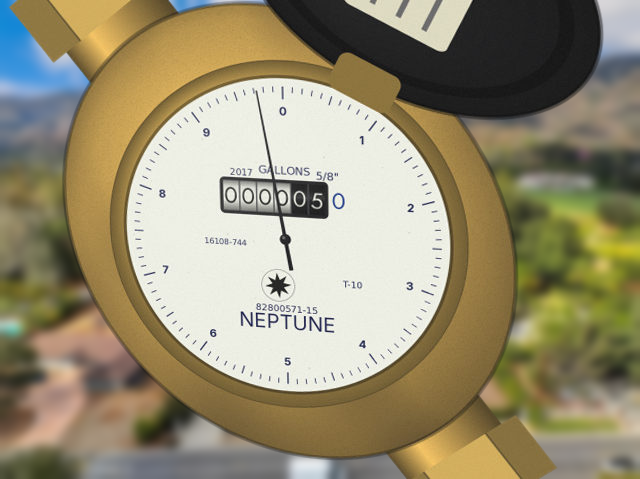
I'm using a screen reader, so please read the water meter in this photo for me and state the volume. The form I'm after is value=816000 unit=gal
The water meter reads value=49.7 unit=gal
